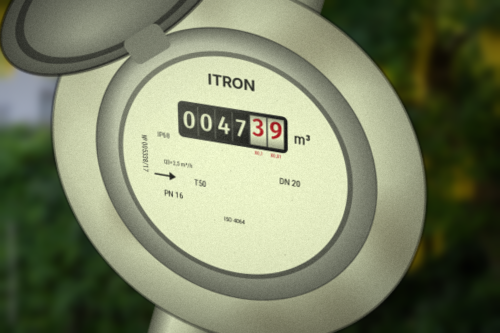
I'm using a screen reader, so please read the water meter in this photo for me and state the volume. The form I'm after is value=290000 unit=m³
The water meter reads value=47.39 unit=m³
